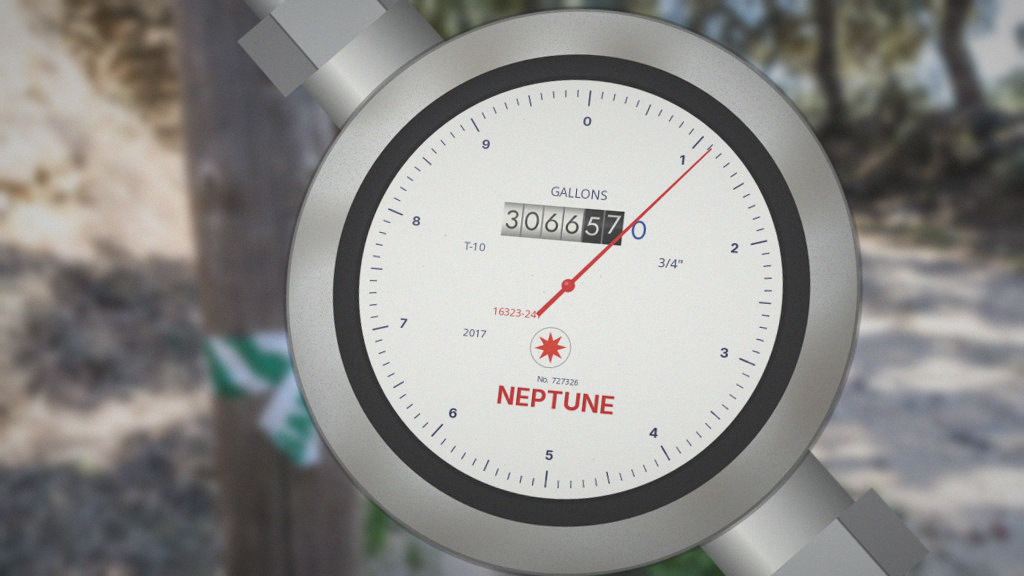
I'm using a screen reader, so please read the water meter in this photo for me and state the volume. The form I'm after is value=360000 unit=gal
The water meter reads value=3066571.1 unit=gal
